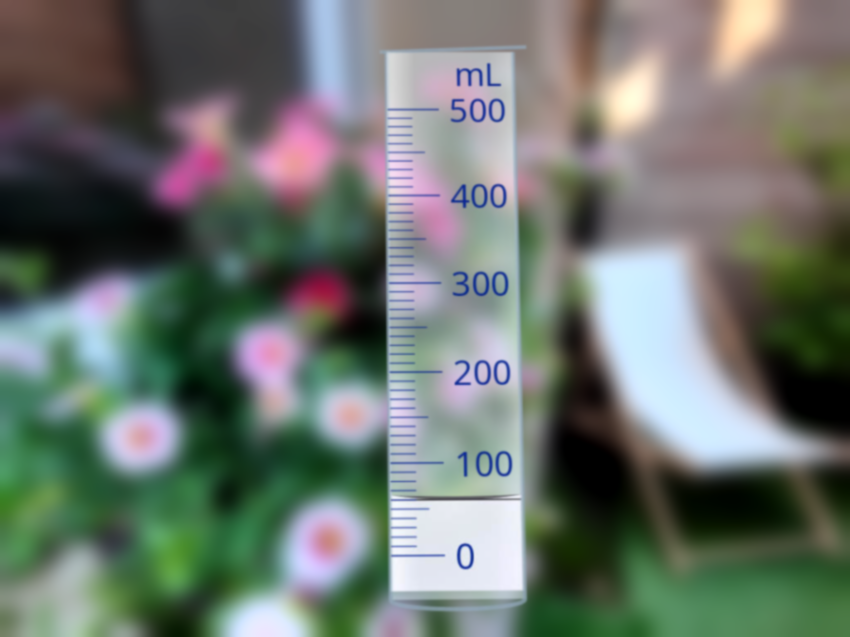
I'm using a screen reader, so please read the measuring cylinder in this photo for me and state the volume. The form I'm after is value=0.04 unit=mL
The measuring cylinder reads value=60 unit=mL
